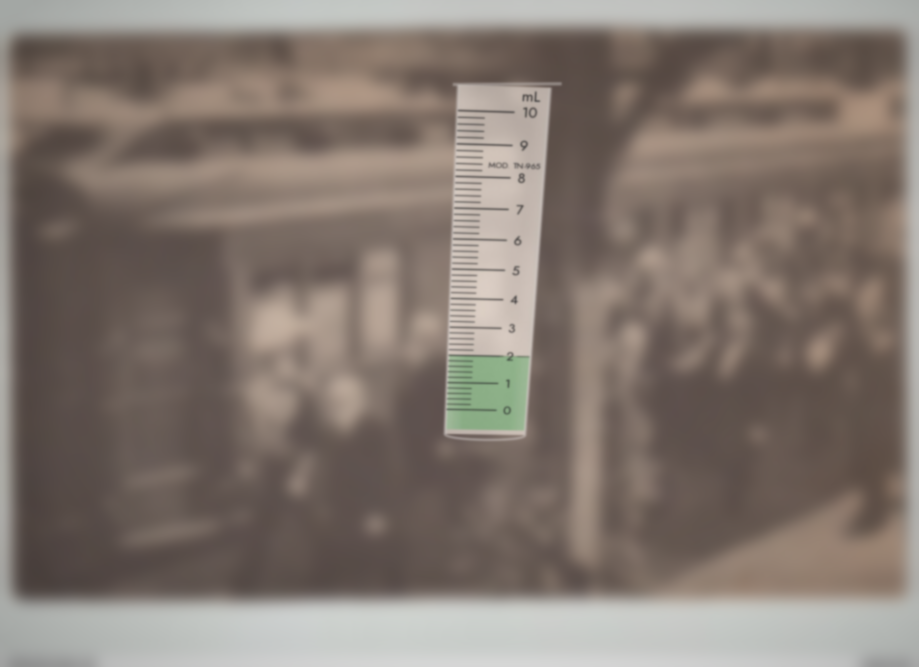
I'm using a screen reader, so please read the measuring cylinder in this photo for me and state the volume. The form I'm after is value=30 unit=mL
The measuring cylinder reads value=2 unit=mL
